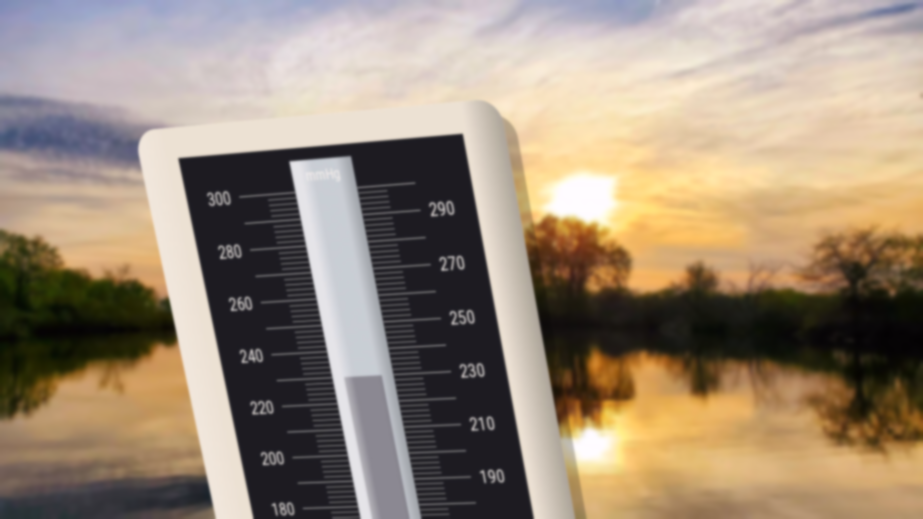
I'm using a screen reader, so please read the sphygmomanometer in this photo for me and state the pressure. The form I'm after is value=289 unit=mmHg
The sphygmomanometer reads value=230 unit=mmHg
